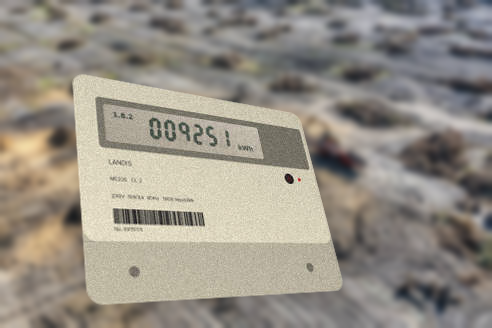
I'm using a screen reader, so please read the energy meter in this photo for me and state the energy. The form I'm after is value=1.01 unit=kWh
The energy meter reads value=9251 unit=kWh
